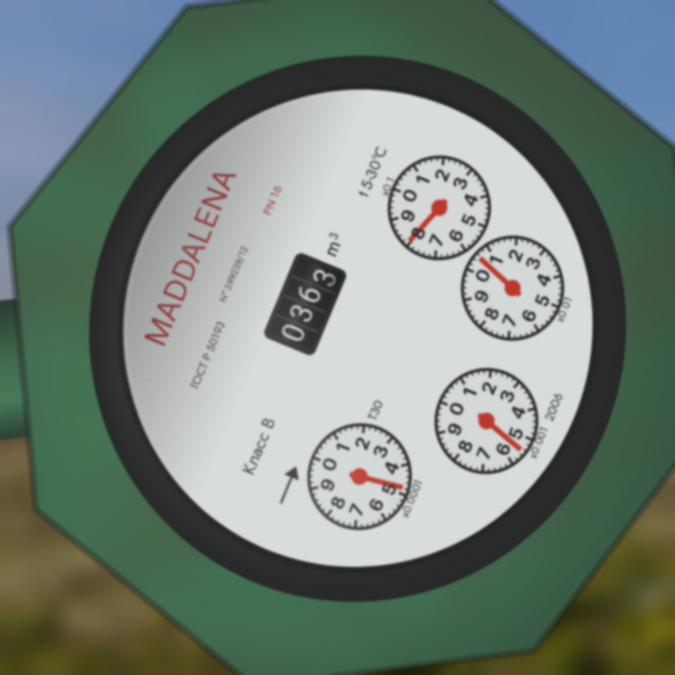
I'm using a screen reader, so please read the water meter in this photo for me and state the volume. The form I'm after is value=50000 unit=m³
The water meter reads value=362.8054 unit=m³
